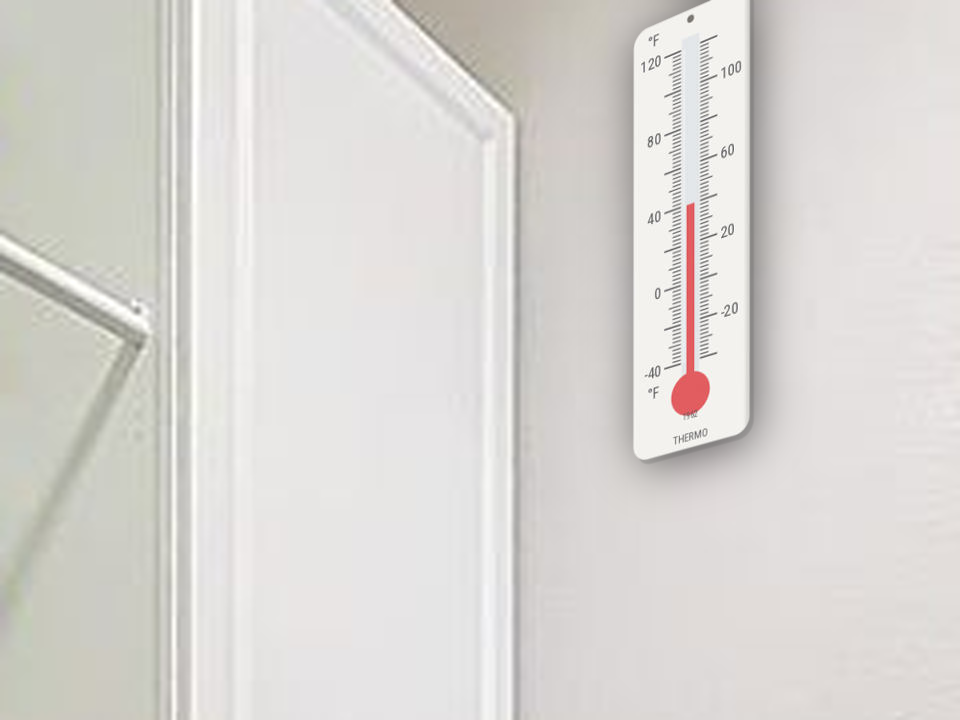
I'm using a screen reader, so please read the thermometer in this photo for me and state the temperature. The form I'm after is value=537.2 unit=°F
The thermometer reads value=40 unit=°F
